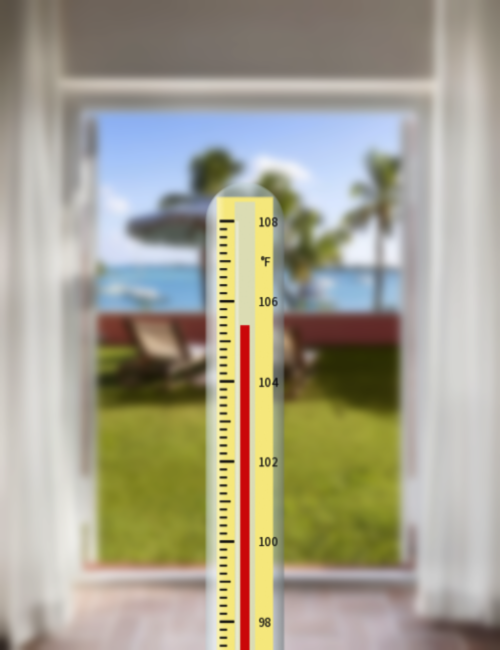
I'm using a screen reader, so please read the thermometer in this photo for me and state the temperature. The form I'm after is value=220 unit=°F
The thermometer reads value=105.4 unit=°F
